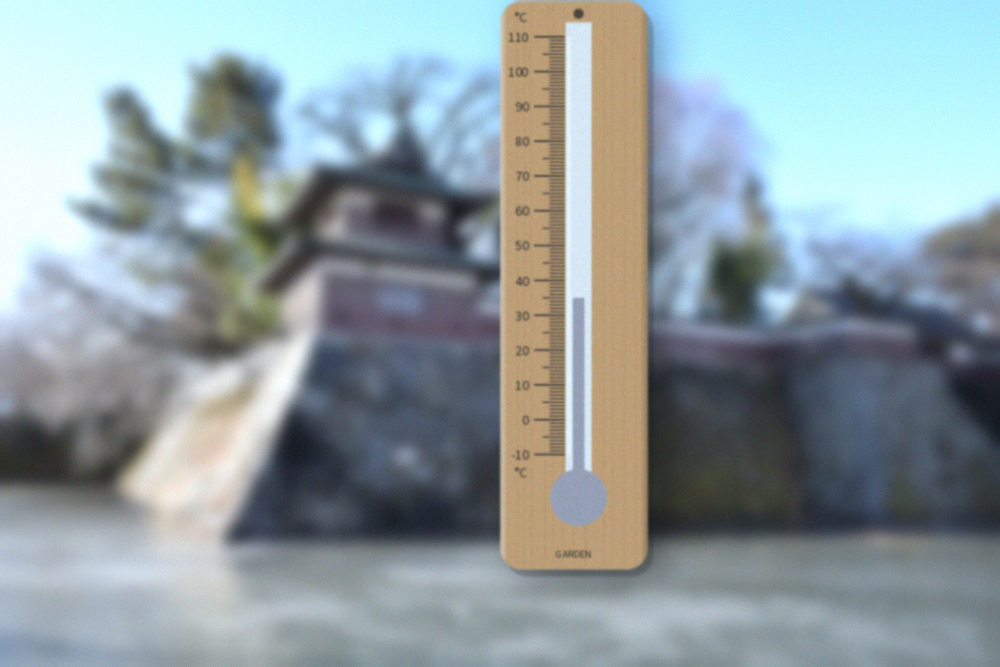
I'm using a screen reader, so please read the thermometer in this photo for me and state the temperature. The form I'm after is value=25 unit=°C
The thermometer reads value=35 unit=°C
